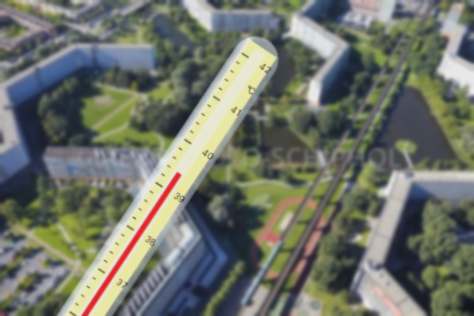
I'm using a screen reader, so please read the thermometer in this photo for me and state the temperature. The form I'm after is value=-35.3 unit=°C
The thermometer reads value=39.4 unit=°C
